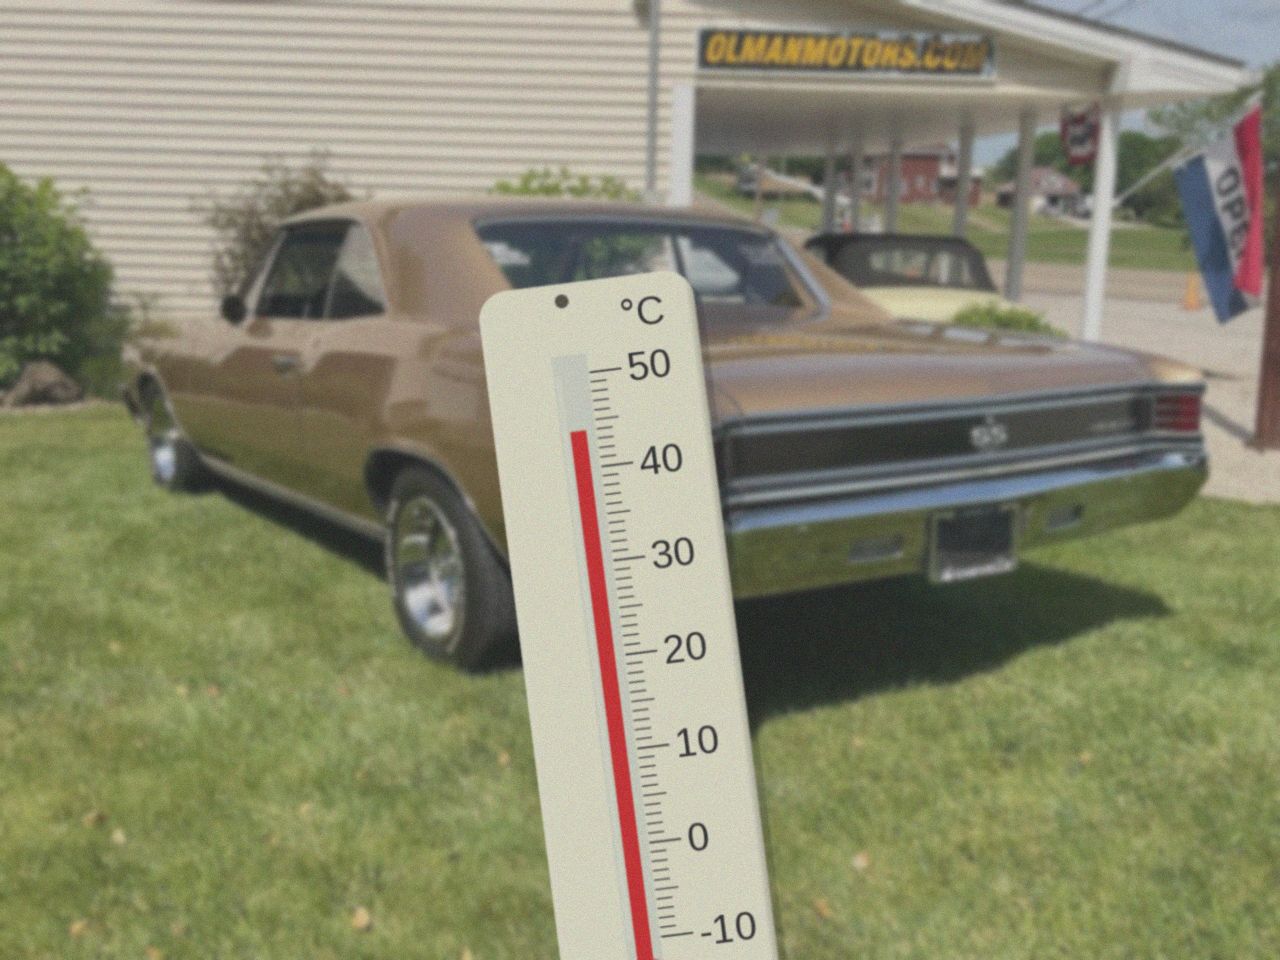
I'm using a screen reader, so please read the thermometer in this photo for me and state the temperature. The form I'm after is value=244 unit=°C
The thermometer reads value=44 unit=°C
